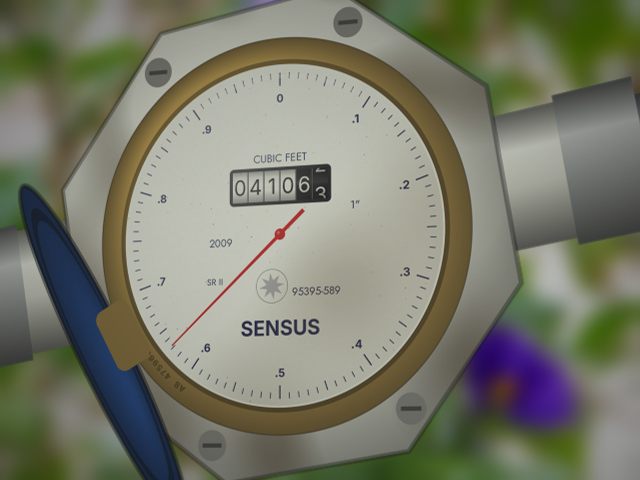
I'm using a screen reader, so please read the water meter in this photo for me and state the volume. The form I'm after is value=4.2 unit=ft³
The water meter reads value=41062.63 unit=ft³
